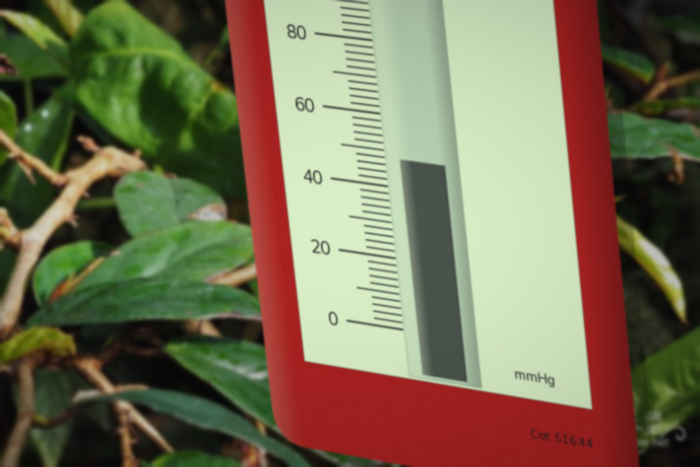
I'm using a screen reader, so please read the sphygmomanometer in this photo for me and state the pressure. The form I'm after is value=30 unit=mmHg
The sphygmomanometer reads value=48 unit=mmHg
